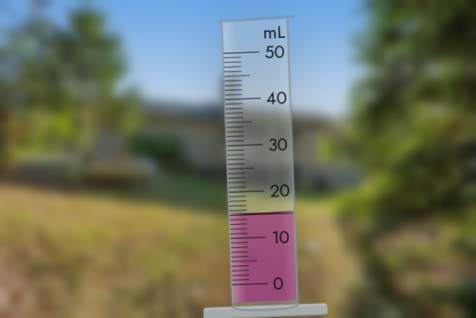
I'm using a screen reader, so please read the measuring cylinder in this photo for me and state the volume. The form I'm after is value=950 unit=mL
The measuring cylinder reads value=15 unit=mL
